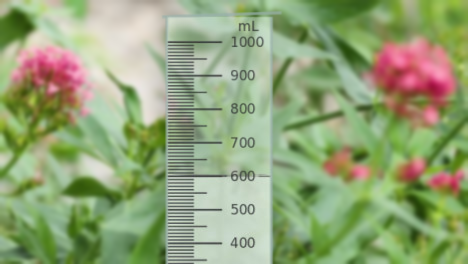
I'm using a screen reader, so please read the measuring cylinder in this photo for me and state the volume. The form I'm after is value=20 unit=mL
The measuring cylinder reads value=600 unit=mL
